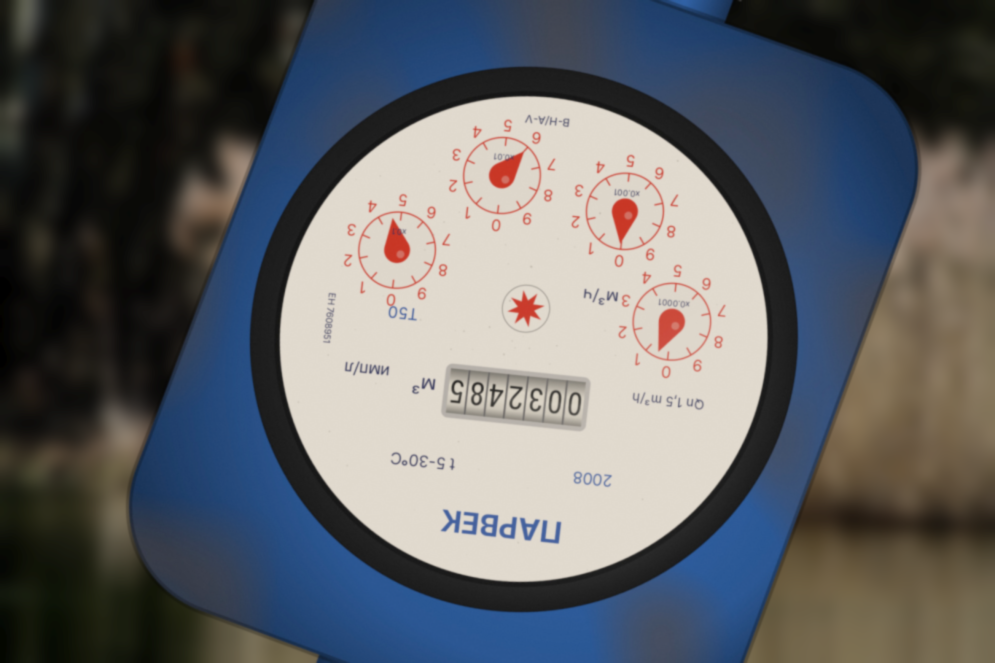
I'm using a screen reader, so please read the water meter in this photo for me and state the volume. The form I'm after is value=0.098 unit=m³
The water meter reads value=32485.4600 unit=m³
